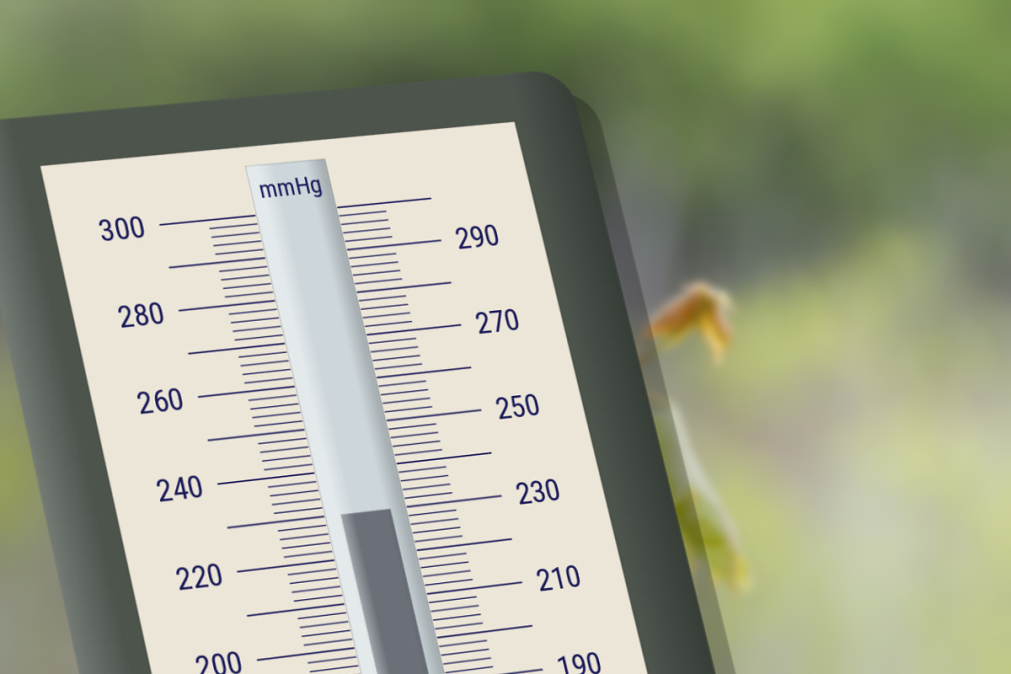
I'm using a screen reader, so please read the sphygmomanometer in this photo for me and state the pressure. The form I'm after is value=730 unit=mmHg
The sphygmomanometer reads value=230 unit=mmHg
